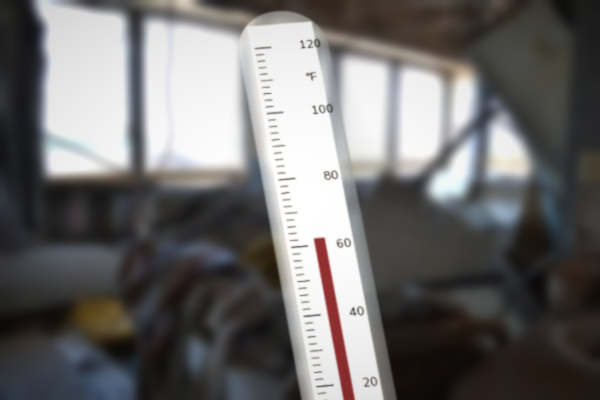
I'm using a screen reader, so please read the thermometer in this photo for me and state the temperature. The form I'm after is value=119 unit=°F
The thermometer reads value=62 unit=°F
